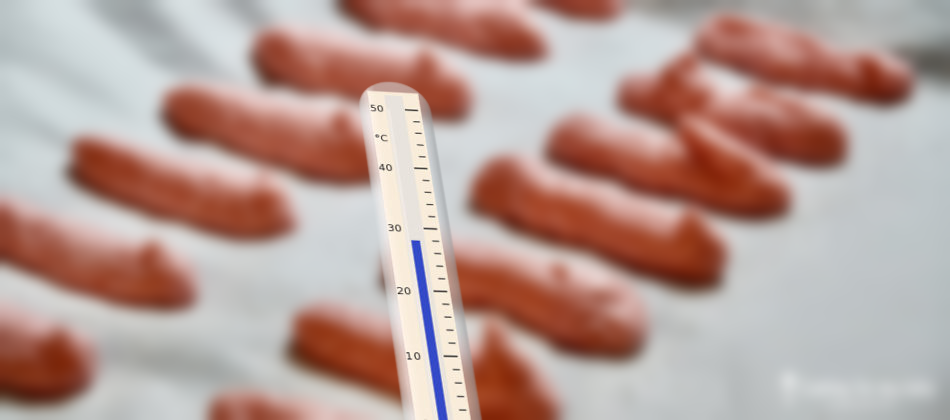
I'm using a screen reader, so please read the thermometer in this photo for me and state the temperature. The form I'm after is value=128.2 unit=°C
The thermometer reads value=28 unit=°C
